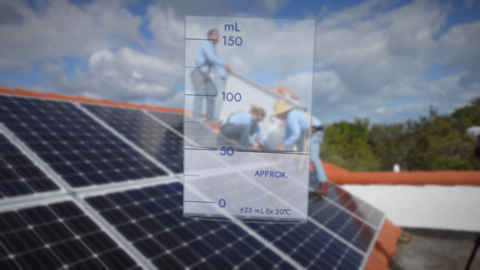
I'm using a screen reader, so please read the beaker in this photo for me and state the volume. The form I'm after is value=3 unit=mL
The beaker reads value=50 unit=mL
